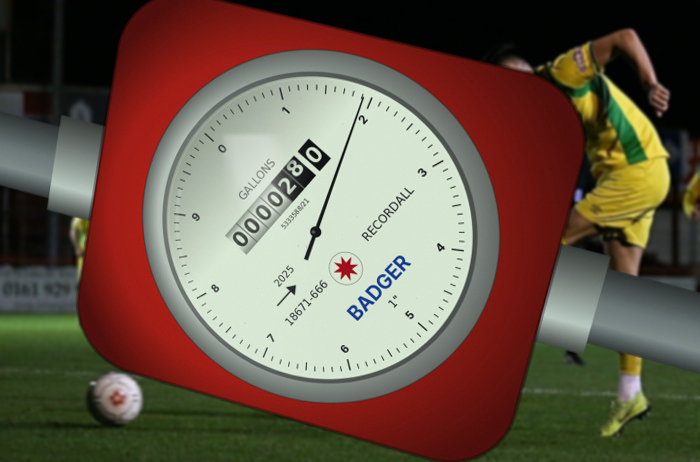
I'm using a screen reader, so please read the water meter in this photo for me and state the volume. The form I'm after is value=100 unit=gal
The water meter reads value=281.9 unit=gal
